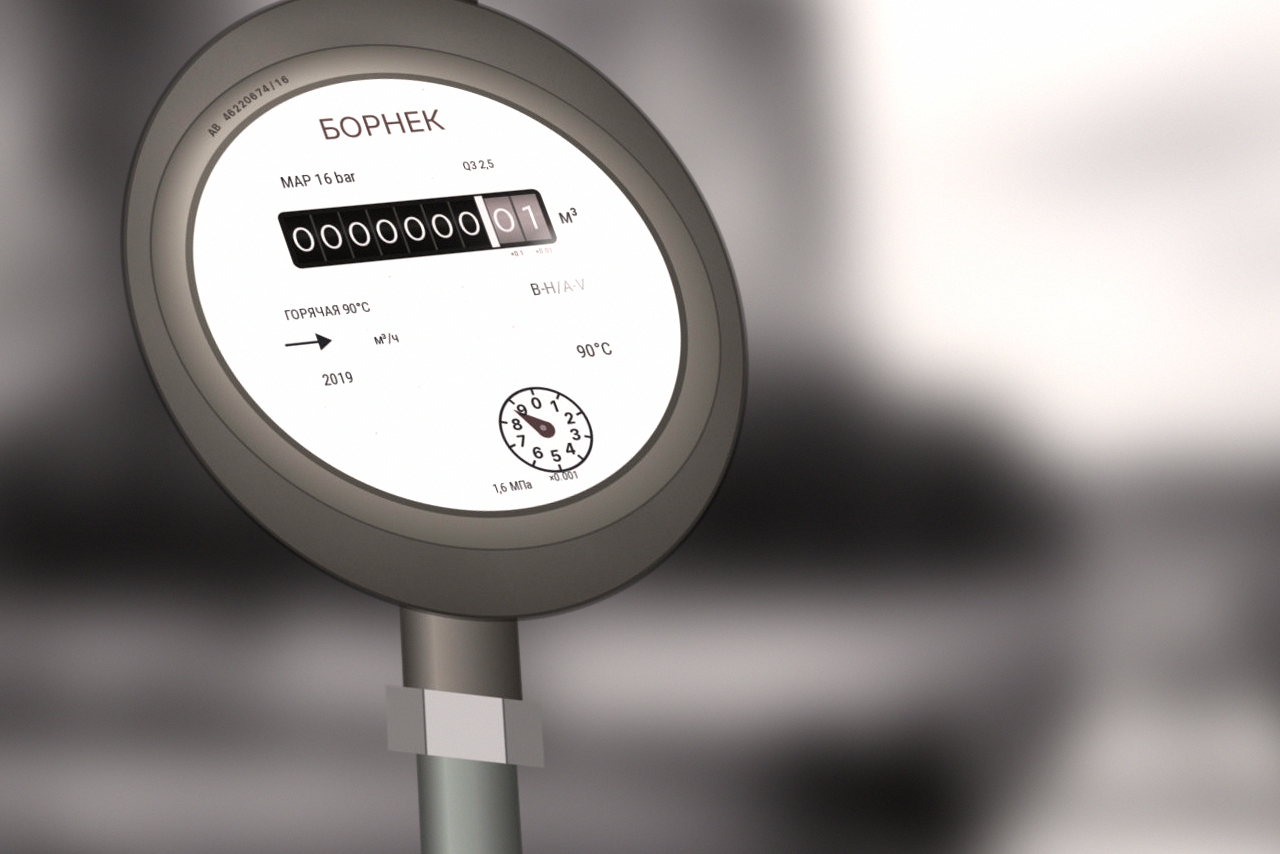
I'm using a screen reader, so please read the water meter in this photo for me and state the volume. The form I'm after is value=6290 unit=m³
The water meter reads value=0.018 unit=m³
